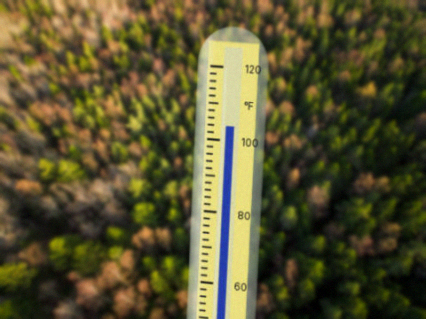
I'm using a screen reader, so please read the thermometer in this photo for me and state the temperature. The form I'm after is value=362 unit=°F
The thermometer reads value=104 unit=°F
